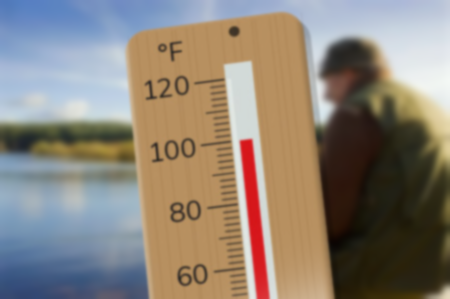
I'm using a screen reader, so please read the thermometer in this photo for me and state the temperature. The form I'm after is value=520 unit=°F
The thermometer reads value=100 unit=°F
